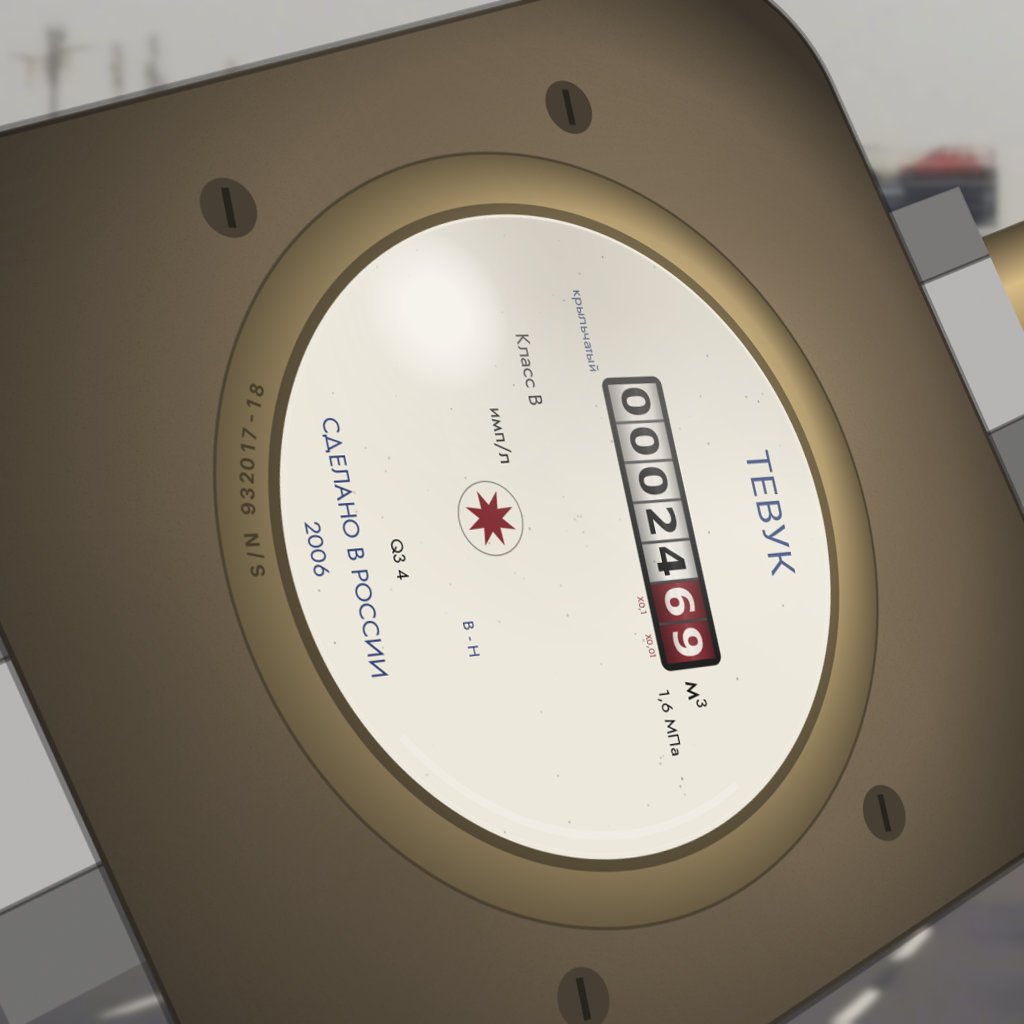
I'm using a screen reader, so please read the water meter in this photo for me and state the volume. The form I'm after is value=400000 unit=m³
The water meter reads value=24.69 unit=m³
